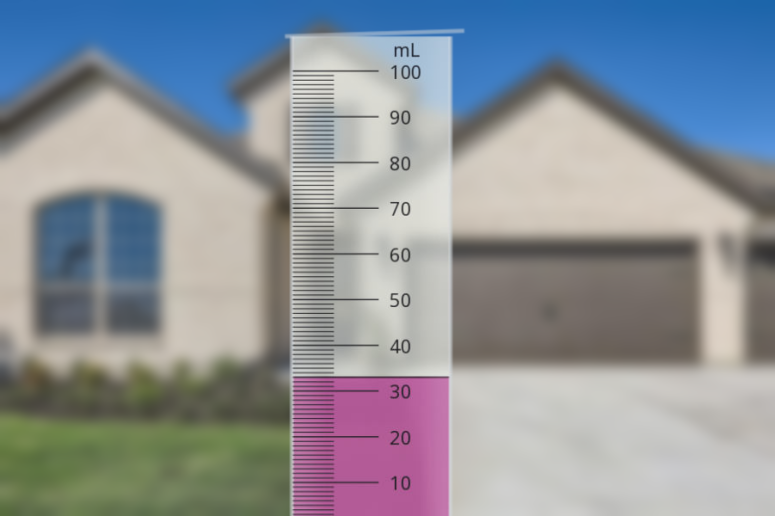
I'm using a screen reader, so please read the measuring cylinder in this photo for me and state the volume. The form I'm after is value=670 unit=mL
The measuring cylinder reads value=33 unit=mL
